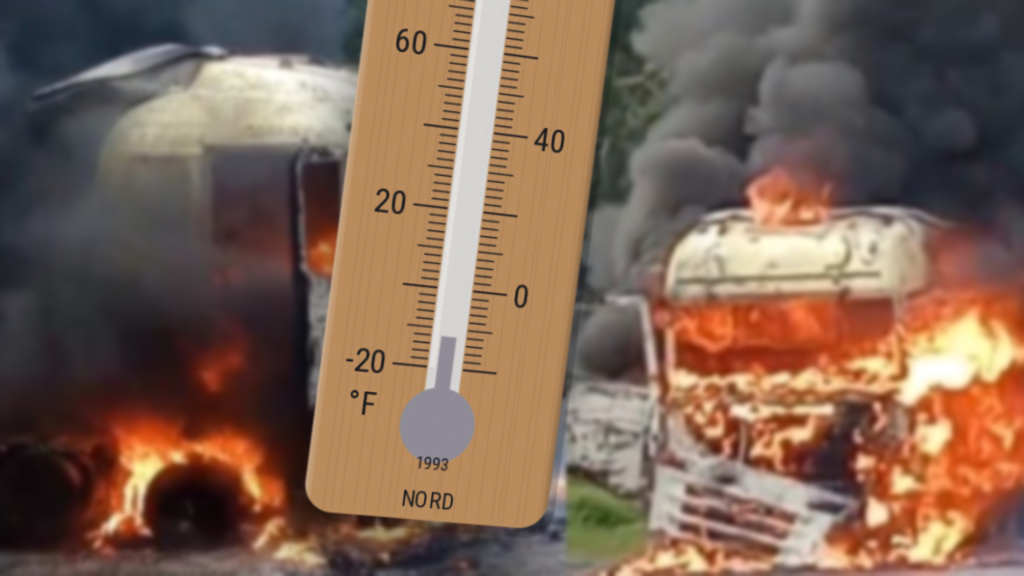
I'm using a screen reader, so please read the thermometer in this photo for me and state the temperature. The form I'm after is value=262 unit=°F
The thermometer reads value=-12 unit=°F
